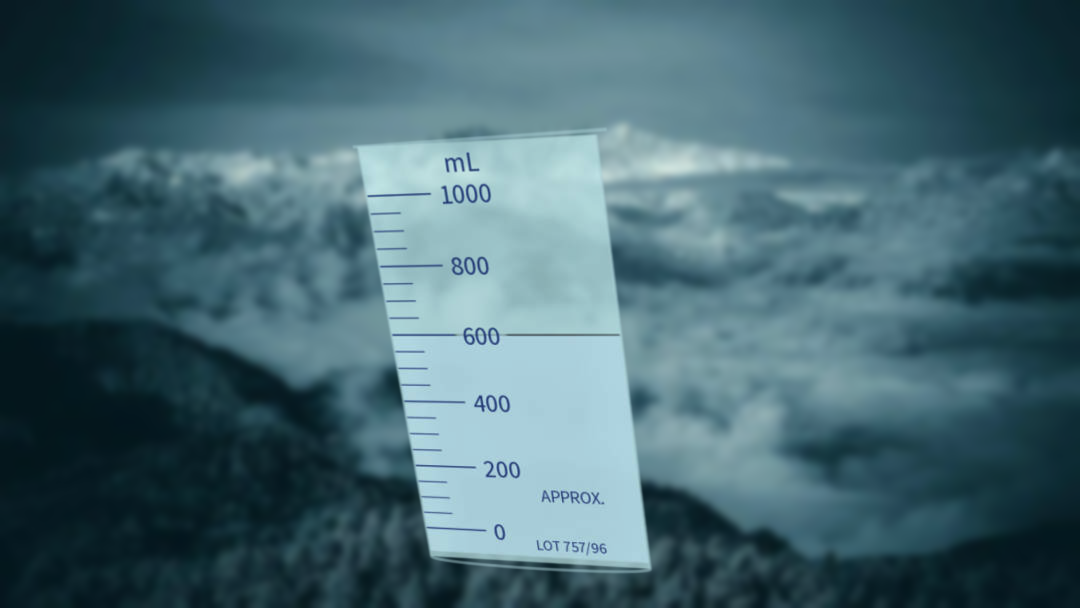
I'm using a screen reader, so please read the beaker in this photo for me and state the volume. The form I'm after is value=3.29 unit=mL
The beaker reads value=600 unit=mL
